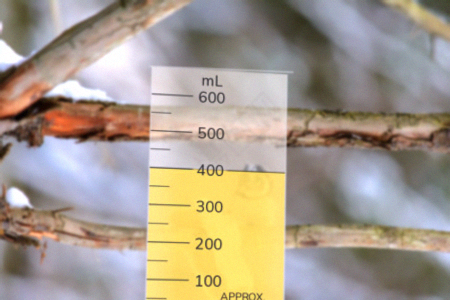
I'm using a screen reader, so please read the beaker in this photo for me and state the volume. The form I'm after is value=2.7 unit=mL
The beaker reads value=400 unit=mL
